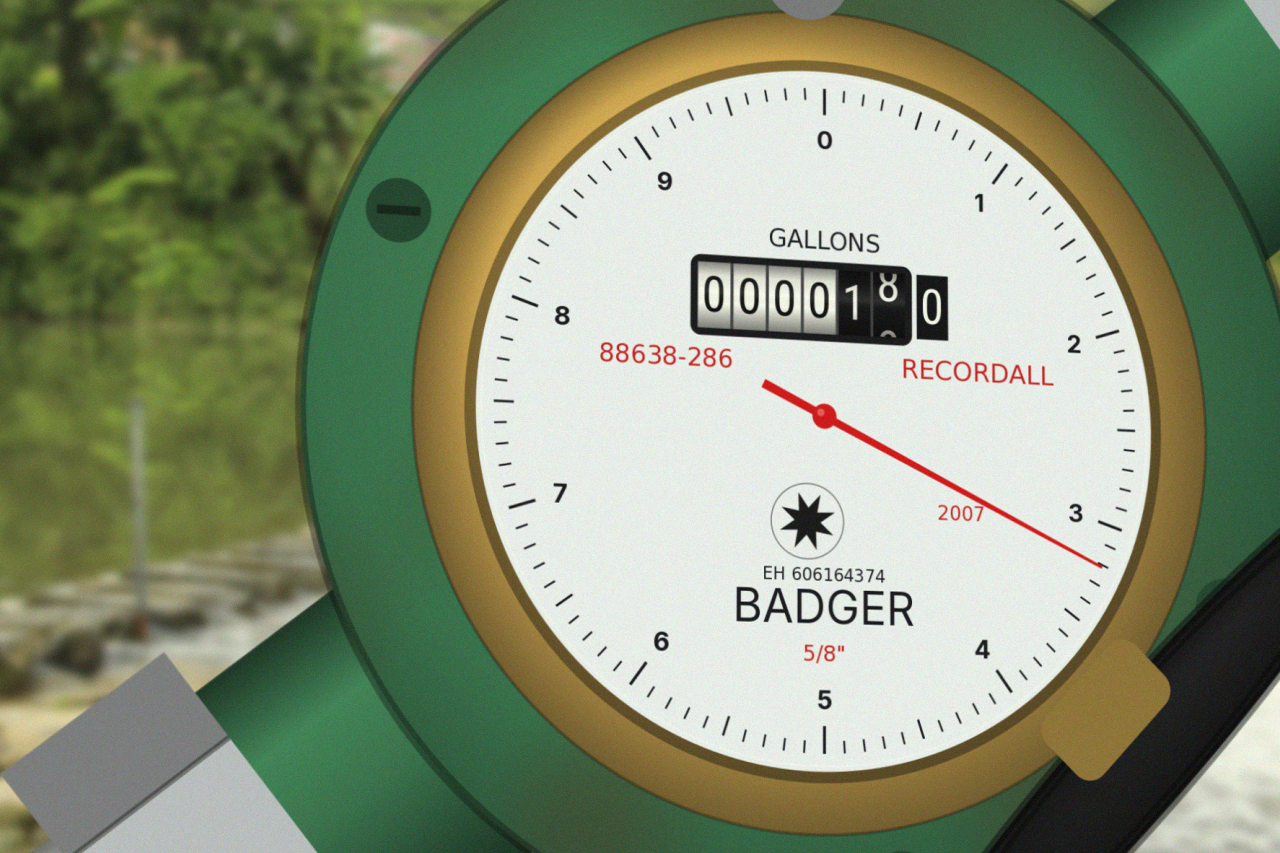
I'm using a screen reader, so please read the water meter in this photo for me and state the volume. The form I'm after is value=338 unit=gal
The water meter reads value=183.2 unit=gal
